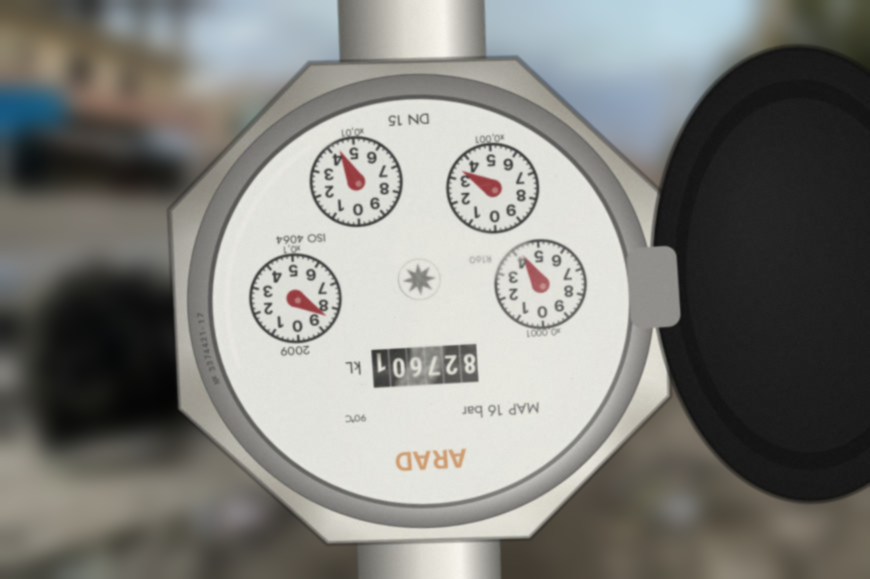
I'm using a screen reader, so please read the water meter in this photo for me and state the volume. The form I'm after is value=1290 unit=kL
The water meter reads value=827600.8434 unit=kL
